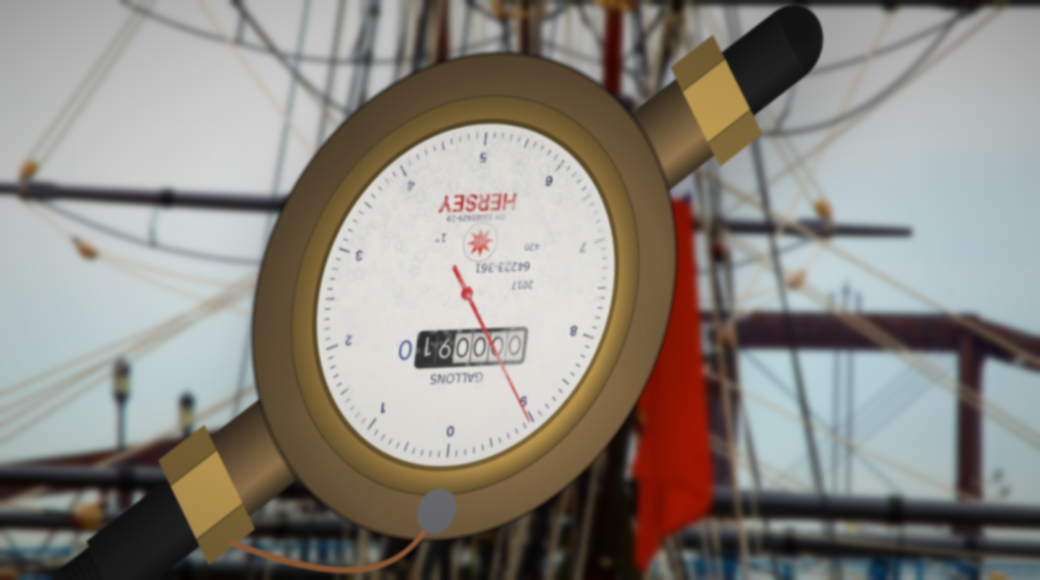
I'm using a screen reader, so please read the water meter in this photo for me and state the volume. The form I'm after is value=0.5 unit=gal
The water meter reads value=909.0 unit=gal
